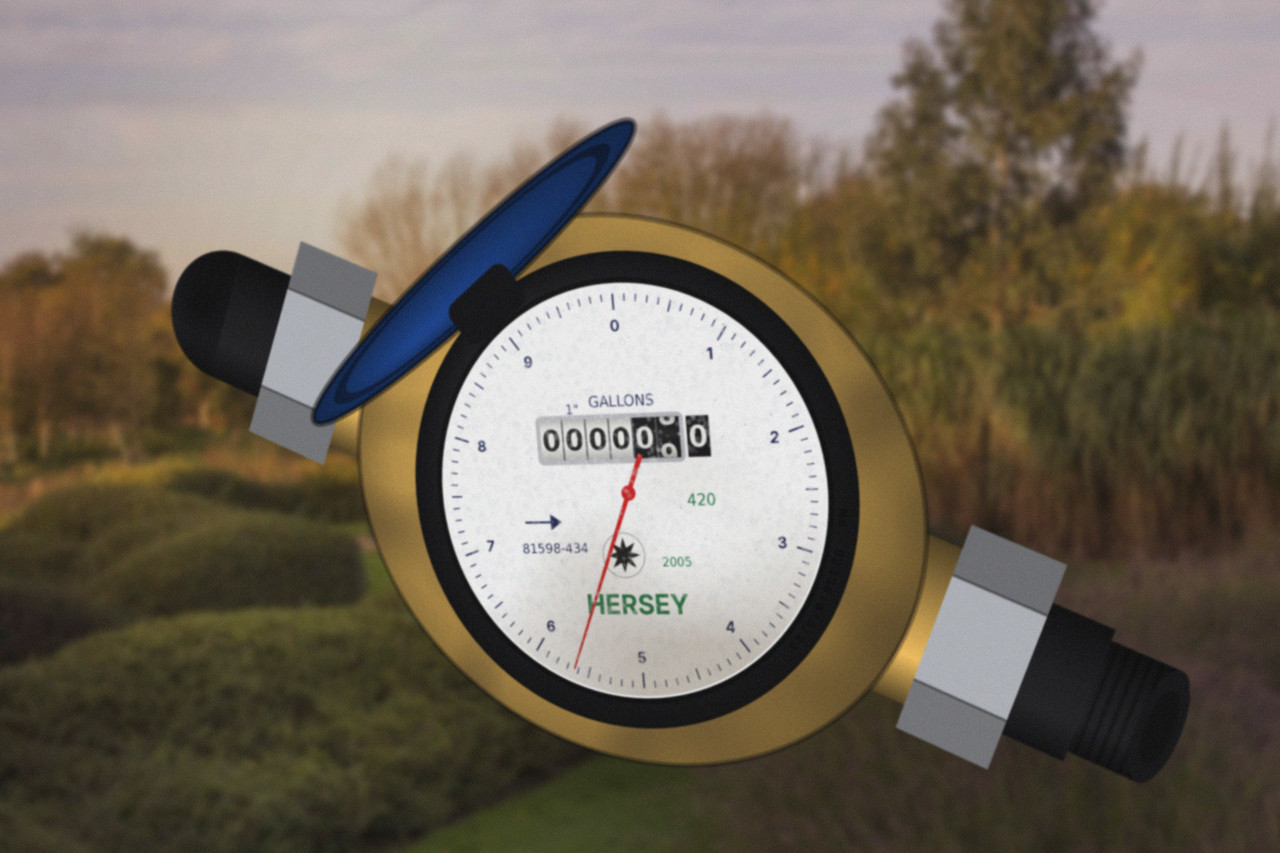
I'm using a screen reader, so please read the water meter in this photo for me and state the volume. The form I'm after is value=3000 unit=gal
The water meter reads value=85.6 unit=gal
